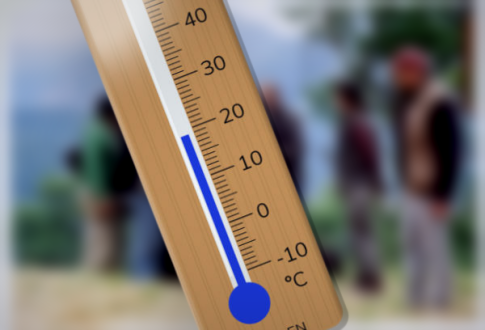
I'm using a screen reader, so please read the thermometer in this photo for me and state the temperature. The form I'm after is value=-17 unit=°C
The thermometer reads value=19 unit=°C
